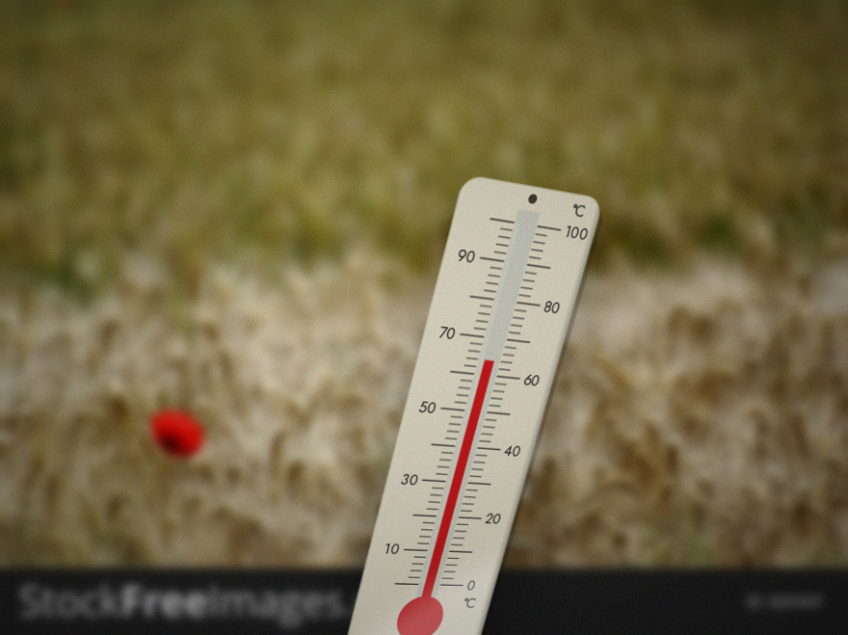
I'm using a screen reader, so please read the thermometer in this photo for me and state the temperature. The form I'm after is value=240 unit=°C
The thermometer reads value=64 unit=°C
